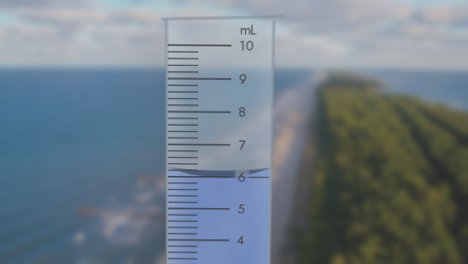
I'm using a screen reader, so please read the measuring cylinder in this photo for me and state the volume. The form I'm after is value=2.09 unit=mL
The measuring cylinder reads value=6 unit=mL
